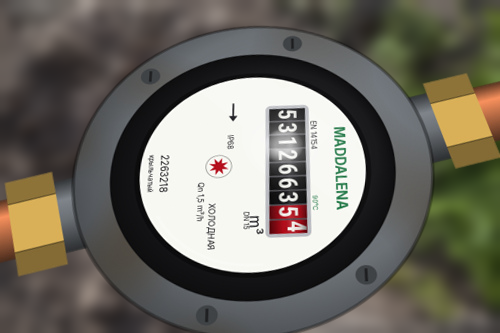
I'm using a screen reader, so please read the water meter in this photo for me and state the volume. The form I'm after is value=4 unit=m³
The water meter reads value=5312663.54 unit=m³
